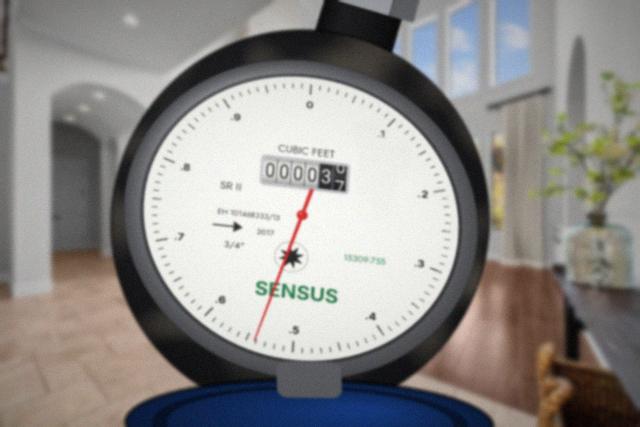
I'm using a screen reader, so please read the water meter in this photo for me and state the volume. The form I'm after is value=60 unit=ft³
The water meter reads value=36.54 unit=ft³
